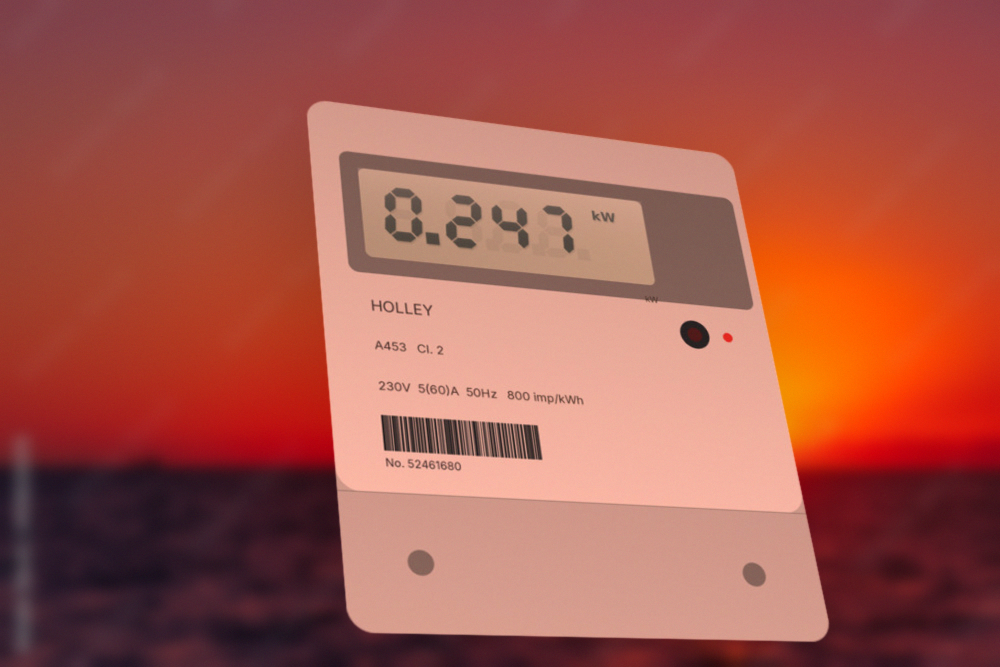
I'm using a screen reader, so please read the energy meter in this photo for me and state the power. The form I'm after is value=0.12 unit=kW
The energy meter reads value=0.247 unit=kW
